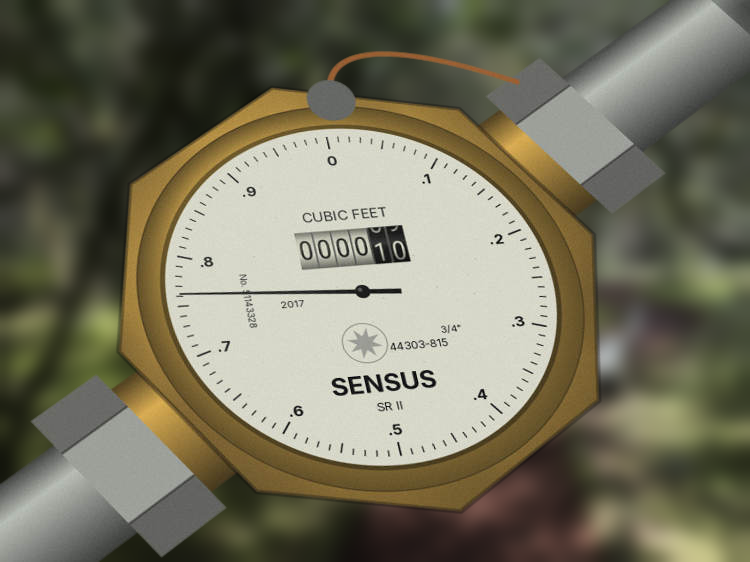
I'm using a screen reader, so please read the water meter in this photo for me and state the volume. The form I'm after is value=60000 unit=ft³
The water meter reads value=9.76 unit=ft³
